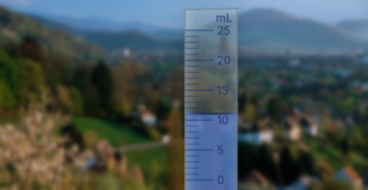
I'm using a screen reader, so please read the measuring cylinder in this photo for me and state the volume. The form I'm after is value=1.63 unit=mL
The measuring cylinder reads value=11 unit=mL
